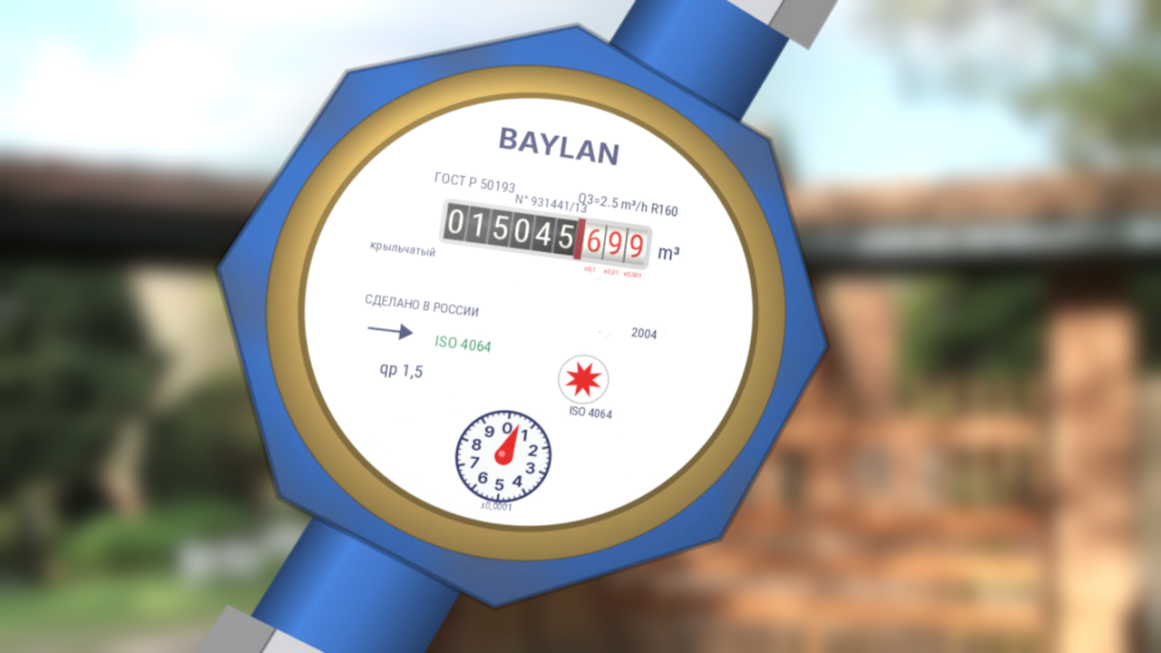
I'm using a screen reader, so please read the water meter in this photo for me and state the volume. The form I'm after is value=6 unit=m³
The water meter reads value=15045.6990 unit=m³
